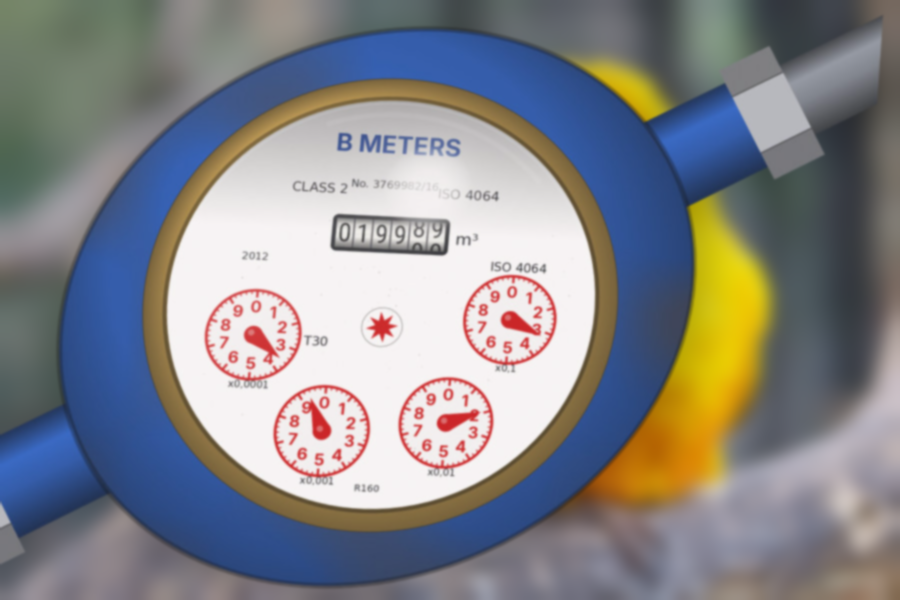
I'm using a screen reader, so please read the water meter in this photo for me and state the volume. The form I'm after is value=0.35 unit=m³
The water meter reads value=19989.3193 unit=m³
